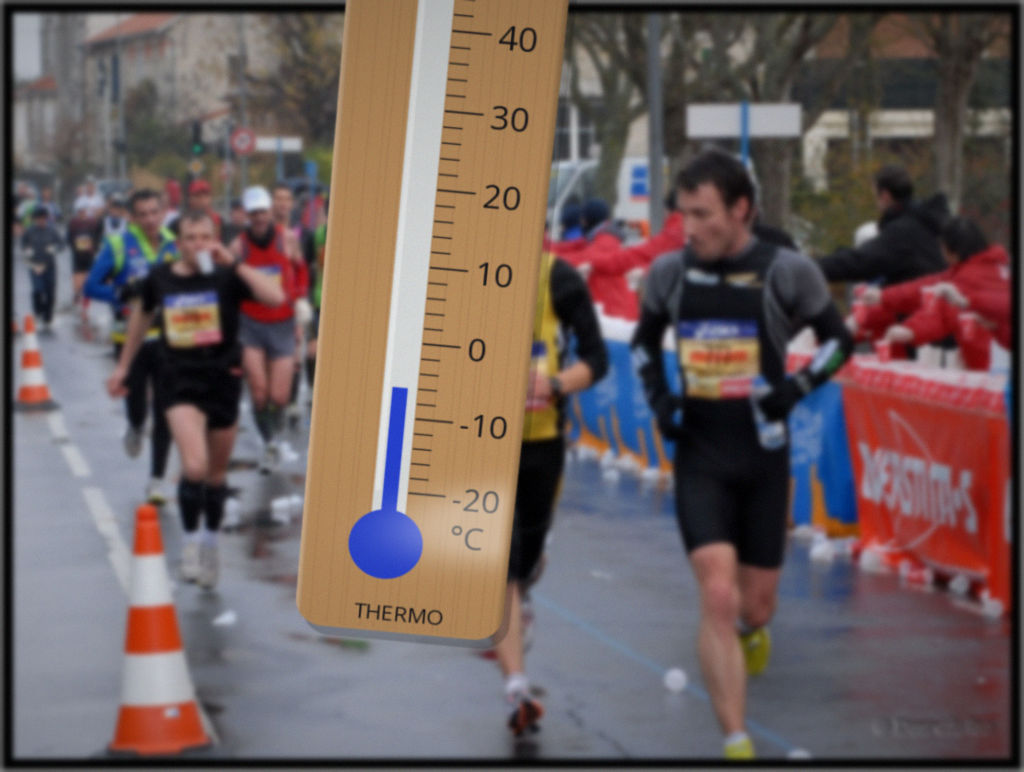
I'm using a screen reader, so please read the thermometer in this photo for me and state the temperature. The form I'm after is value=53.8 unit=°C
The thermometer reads value=-6 unit=°C
